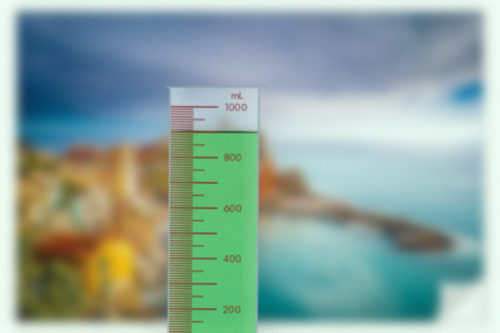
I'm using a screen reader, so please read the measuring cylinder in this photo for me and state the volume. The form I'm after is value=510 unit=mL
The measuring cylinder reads value=900 unit=mL
